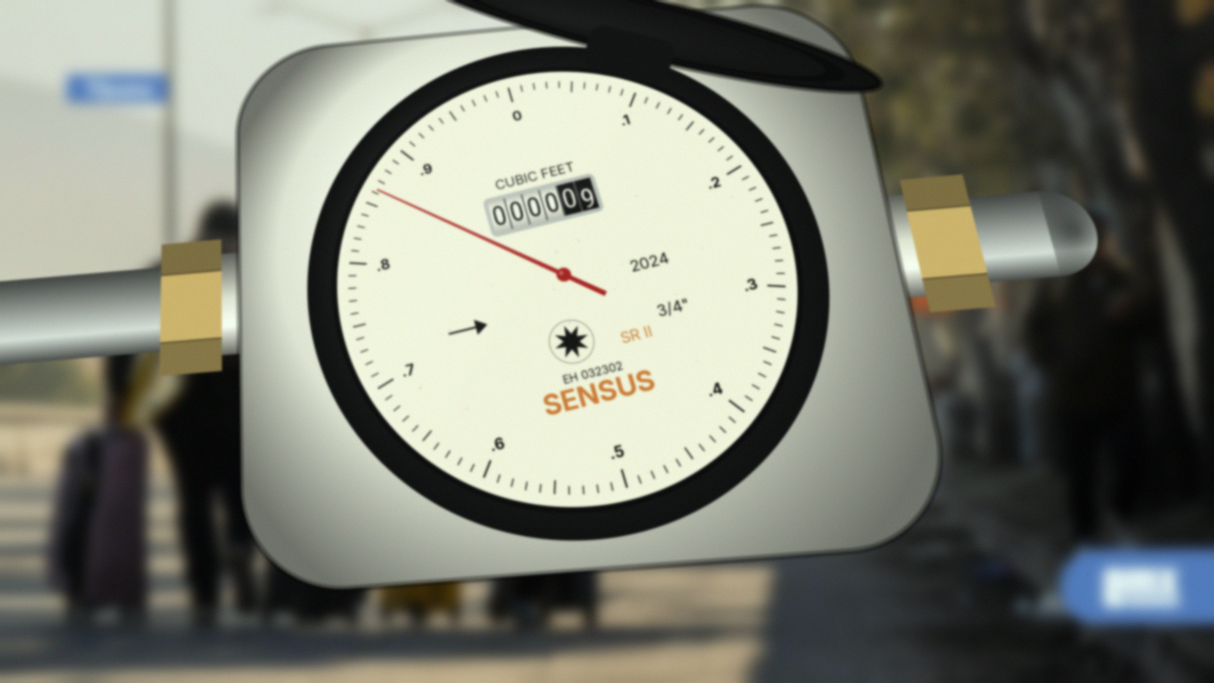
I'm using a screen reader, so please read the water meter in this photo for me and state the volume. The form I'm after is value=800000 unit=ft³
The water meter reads value=8.86 unit=ft³
